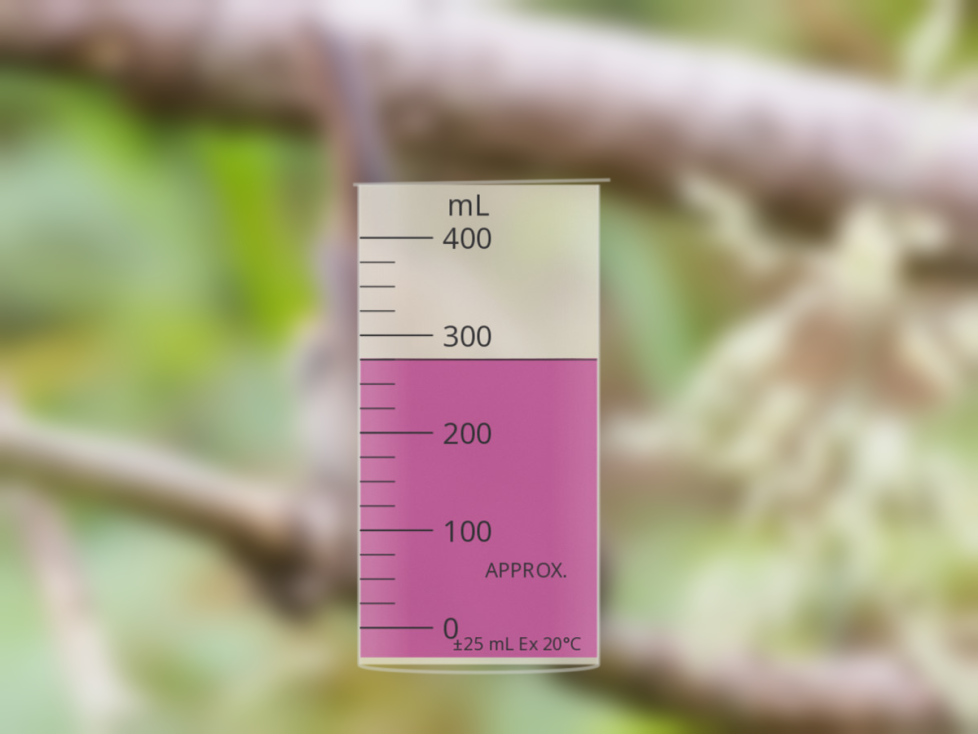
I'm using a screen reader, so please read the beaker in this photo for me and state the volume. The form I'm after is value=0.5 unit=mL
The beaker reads value=275 unit=mL
